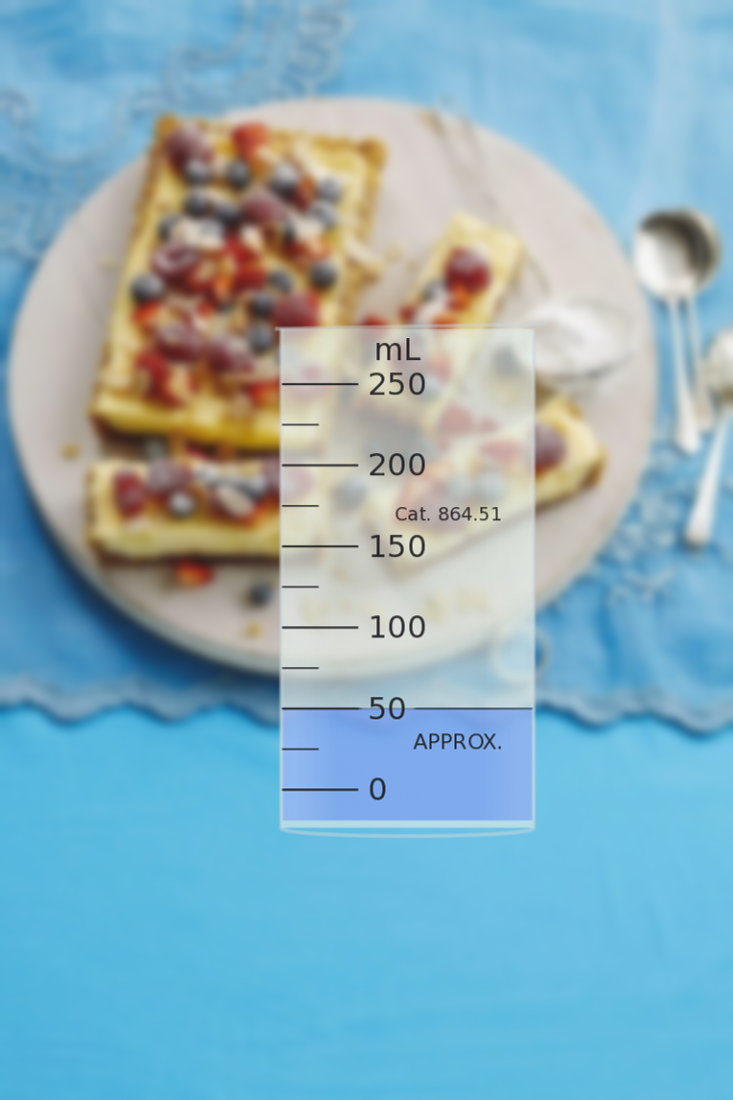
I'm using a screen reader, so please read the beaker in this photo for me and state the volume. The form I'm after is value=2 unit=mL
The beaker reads value=50 unit=mL
